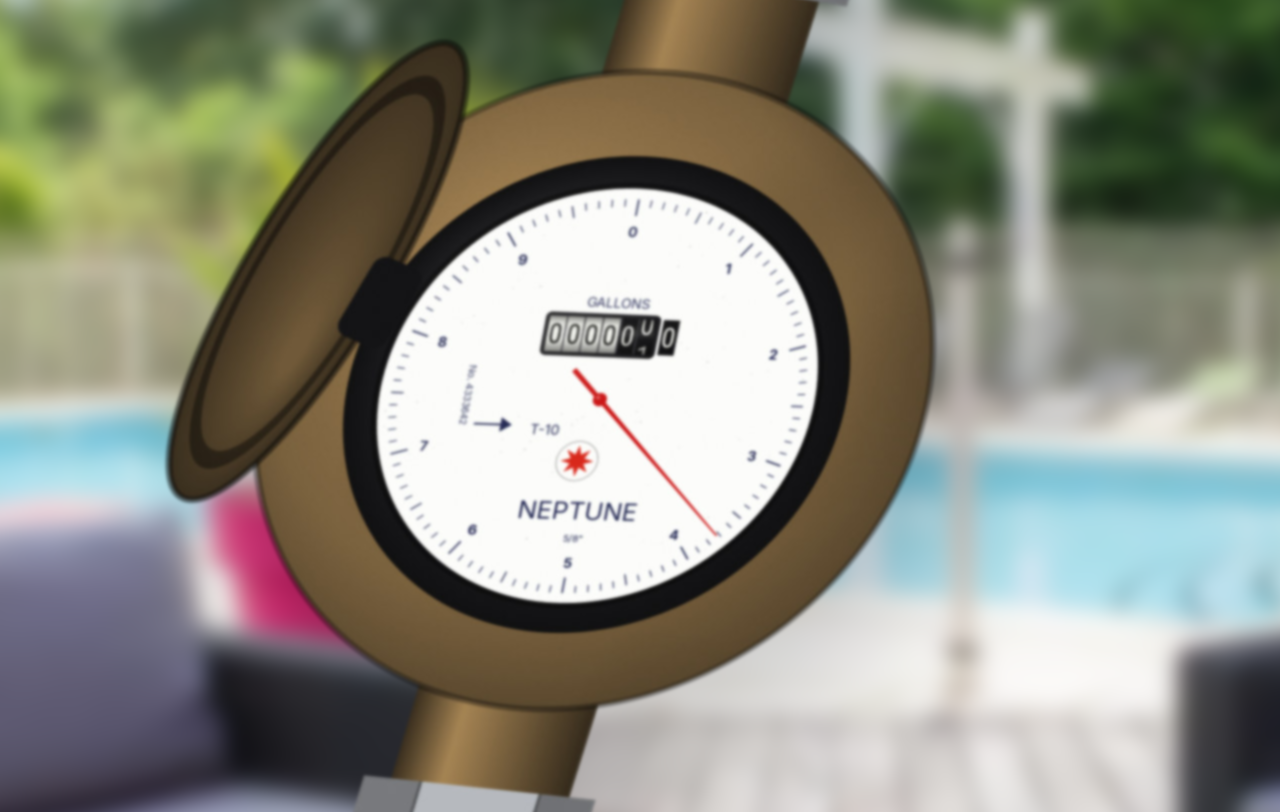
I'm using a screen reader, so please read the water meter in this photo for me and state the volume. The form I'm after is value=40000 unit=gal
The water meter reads value=3.7 unit=gal
